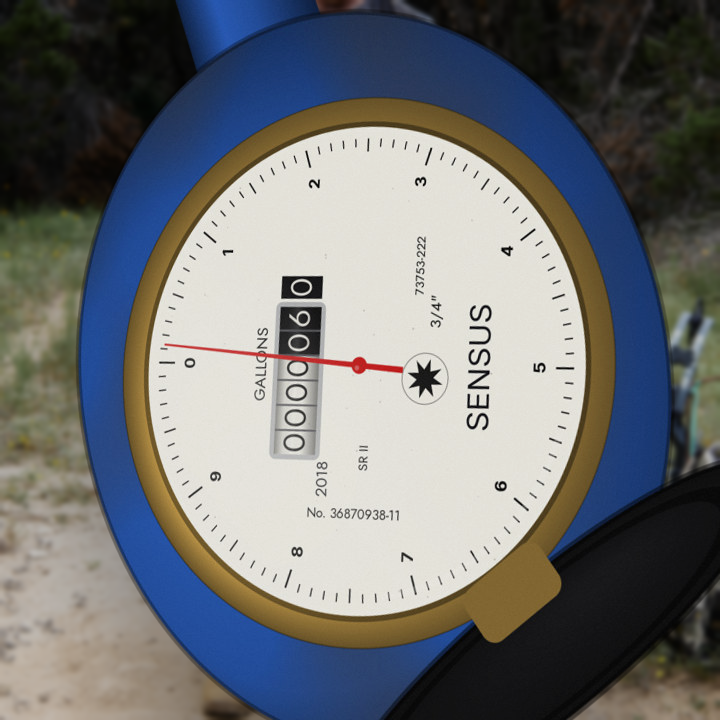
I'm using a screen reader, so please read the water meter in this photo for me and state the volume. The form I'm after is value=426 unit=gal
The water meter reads value=60.1 unit=gal
